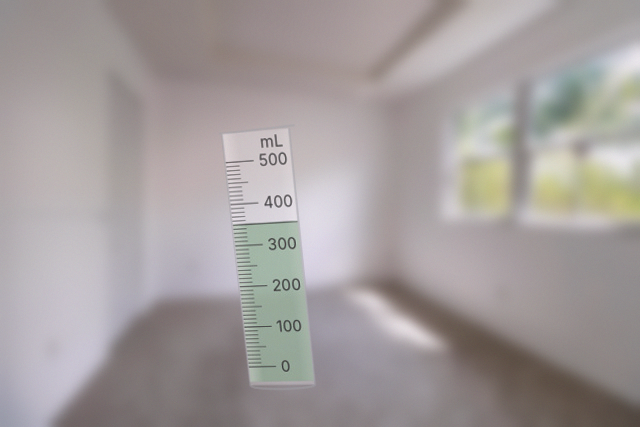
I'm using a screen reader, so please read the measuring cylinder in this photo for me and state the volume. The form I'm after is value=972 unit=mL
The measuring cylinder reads value=350 unit=mL
